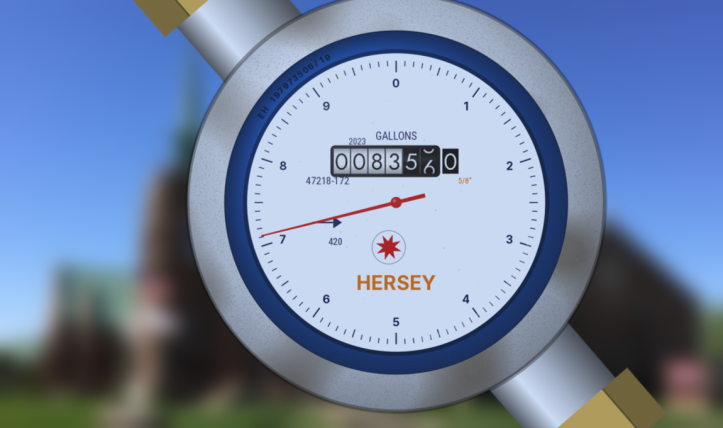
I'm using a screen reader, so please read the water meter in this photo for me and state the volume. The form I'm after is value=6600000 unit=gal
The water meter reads value=83557.1 unit=gal
